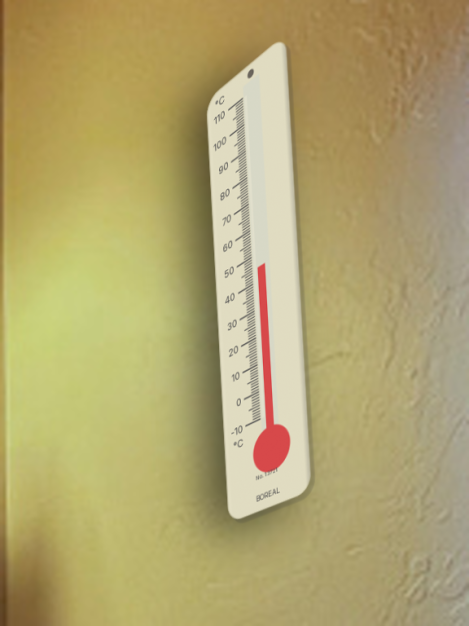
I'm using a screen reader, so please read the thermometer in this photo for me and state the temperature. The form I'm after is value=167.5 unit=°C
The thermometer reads value=45 unit=°C
